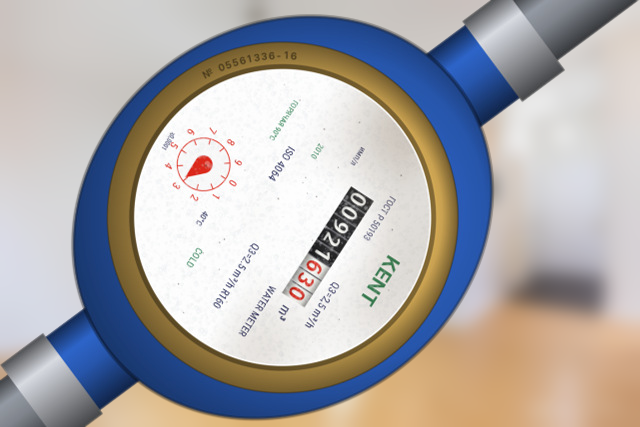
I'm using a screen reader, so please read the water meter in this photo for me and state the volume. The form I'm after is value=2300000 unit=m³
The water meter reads value=921.6303 unit=m³
